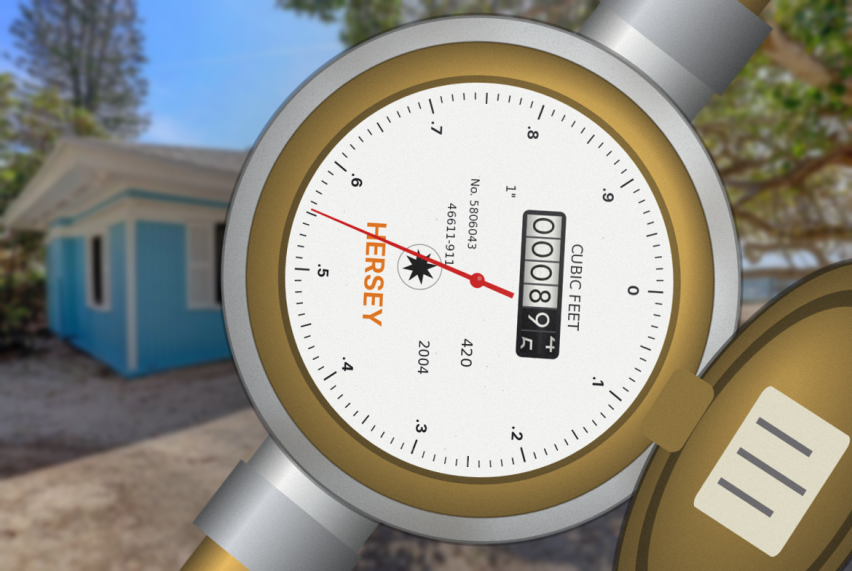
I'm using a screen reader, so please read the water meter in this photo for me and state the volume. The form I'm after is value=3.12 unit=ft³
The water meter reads value=894.55 unit=ft³
